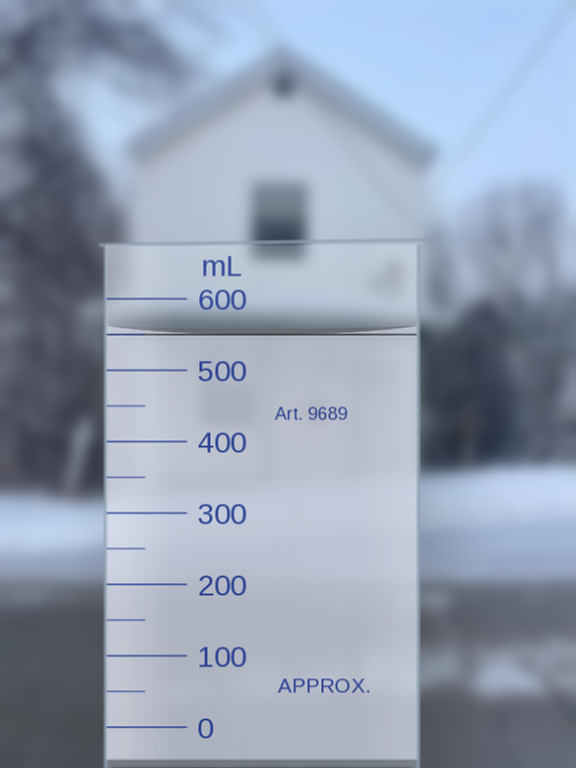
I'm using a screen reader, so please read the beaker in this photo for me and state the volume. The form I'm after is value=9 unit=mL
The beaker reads value=550 unit=mL
